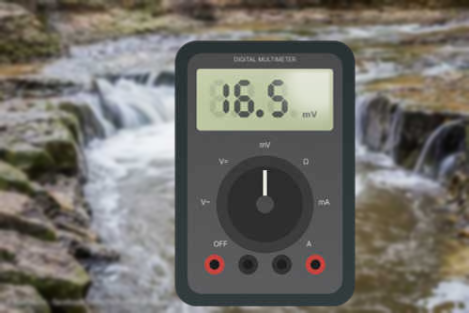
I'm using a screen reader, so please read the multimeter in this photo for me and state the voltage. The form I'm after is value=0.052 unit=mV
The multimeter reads value=16.5 unit=mV
